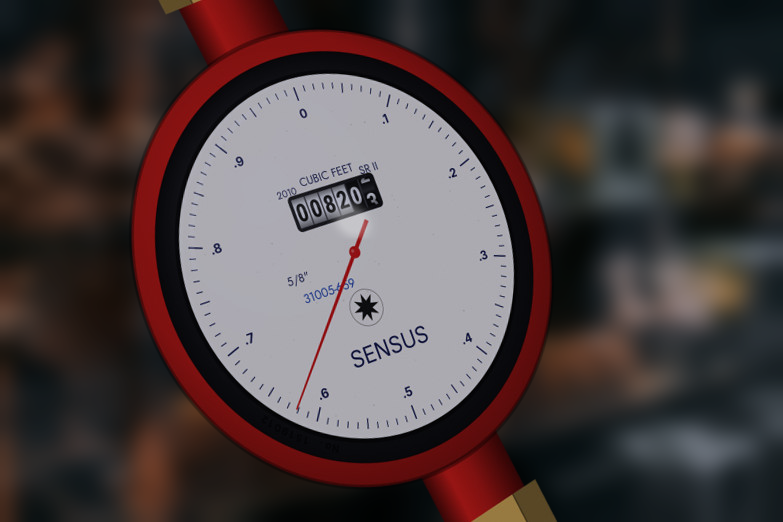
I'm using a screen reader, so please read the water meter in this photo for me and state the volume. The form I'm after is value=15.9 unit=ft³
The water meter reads value=8202.62 unit=ft³
